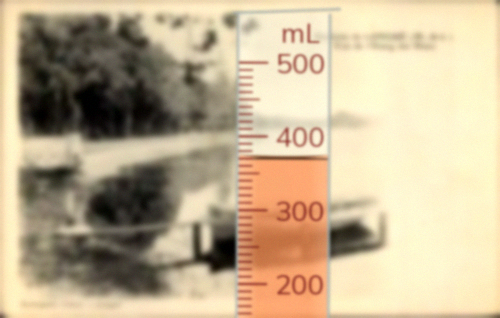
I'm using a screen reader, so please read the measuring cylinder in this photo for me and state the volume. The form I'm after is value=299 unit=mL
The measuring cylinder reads value=370 unit=mL
